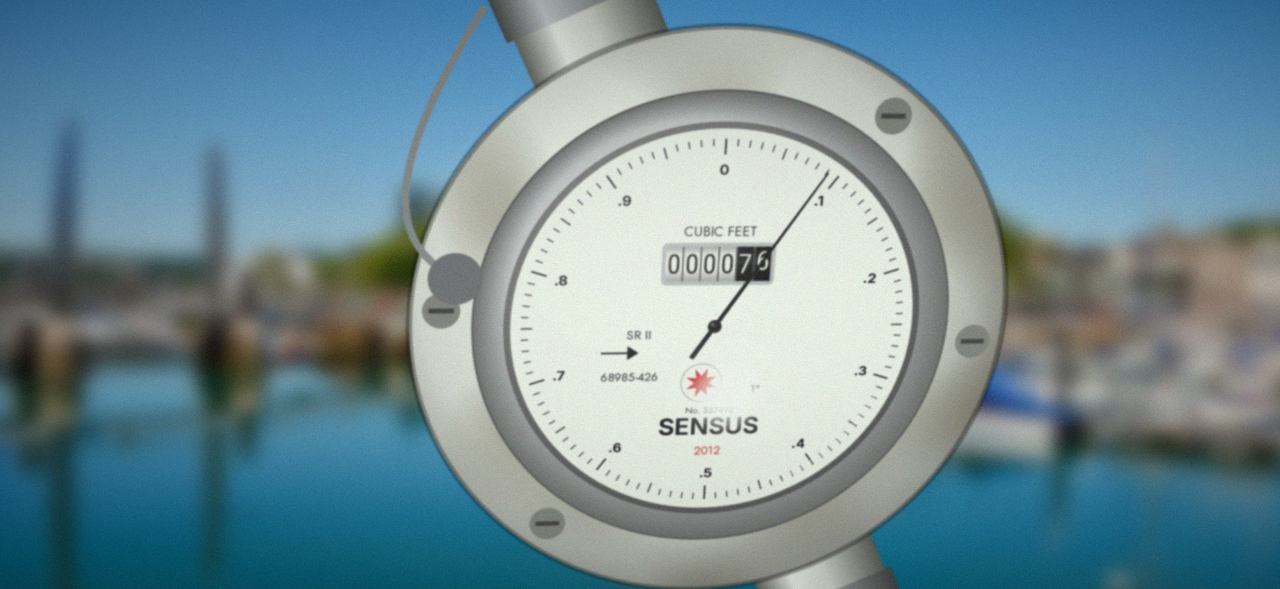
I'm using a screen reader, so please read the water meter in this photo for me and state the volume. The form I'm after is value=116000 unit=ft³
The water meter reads value=76.09 unit=ft³
